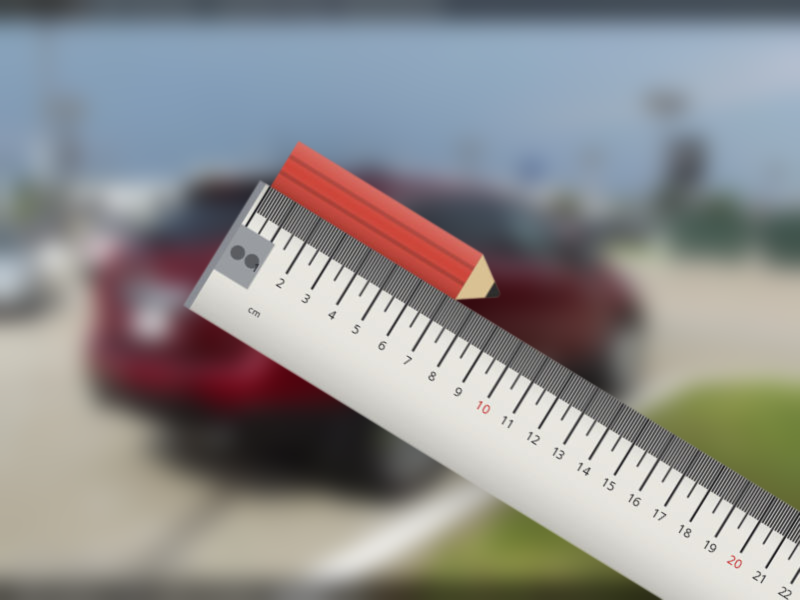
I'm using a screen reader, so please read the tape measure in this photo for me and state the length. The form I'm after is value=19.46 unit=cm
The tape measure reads value=8.5 unit=cm
